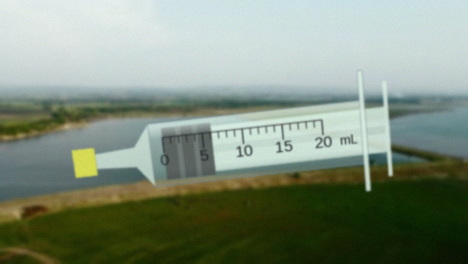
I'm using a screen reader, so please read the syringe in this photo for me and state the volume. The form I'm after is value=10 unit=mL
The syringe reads value=0 unit=mL
